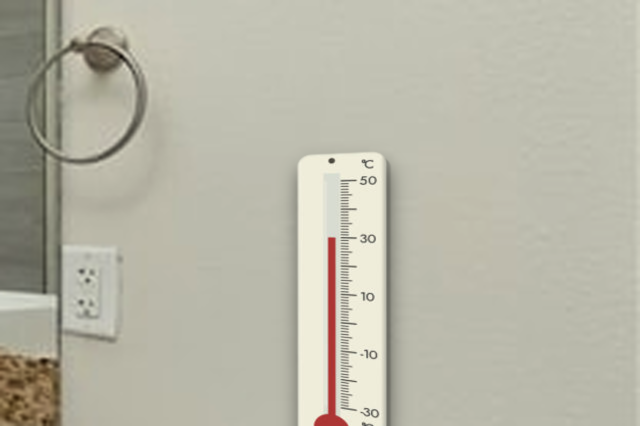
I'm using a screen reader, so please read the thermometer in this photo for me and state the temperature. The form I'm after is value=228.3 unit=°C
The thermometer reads value=30 unit=°C
